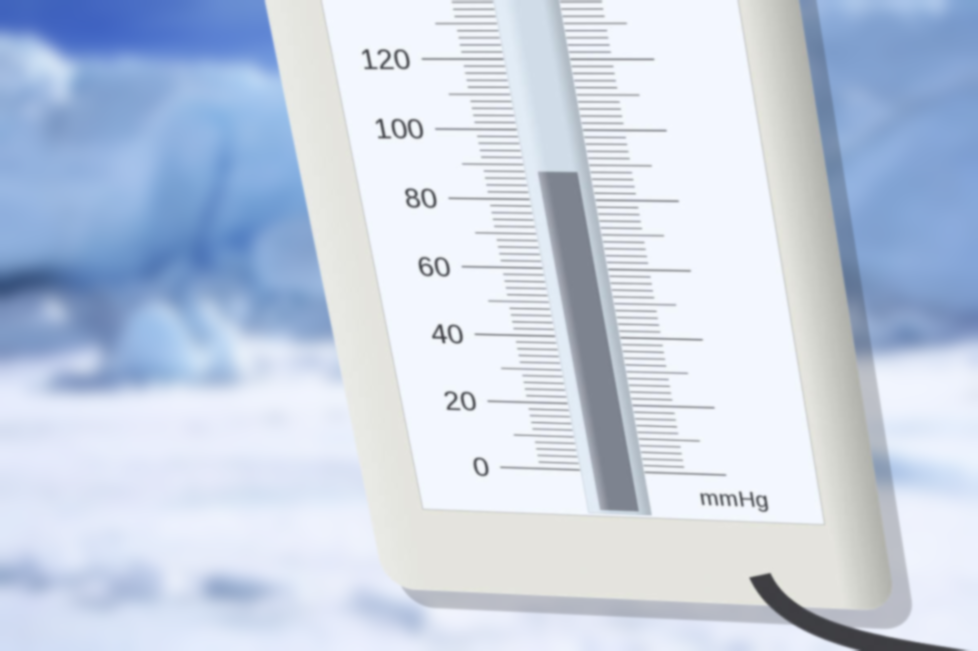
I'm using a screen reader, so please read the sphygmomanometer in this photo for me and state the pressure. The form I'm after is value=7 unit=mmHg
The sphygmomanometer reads value=88 unit=mmHg
